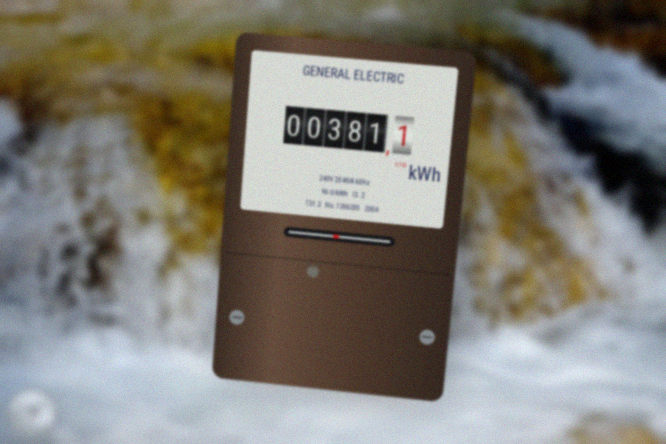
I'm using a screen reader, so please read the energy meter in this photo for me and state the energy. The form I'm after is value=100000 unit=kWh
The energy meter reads value=381.1 unit=kWh
